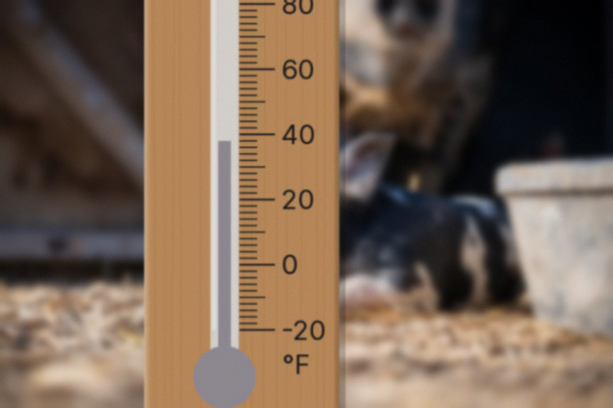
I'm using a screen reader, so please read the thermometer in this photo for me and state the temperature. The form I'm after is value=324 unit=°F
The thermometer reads value=38 unit=°F
